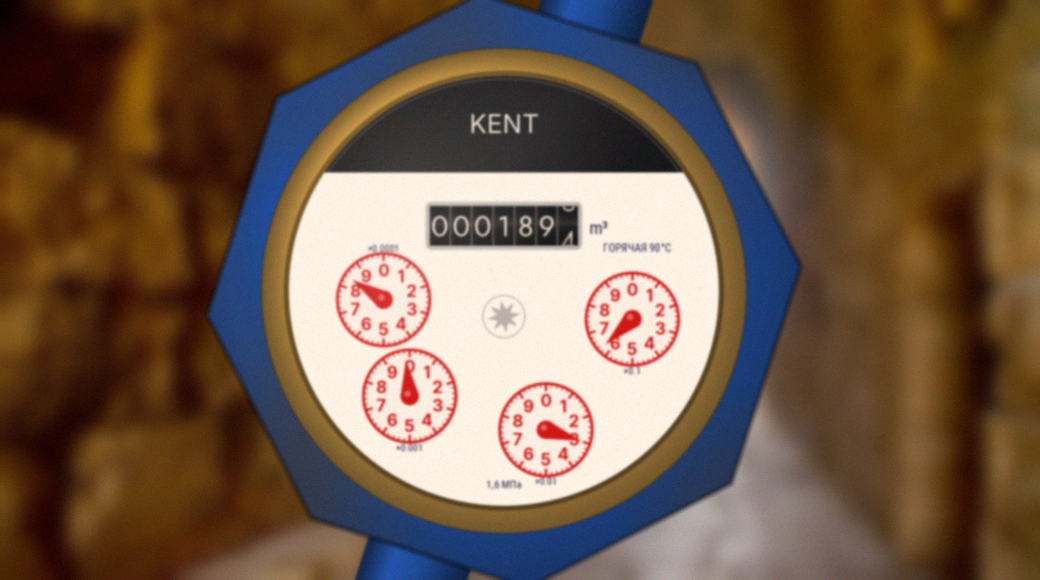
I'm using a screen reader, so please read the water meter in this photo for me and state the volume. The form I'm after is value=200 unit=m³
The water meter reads value=1893.6298 unit=m³
